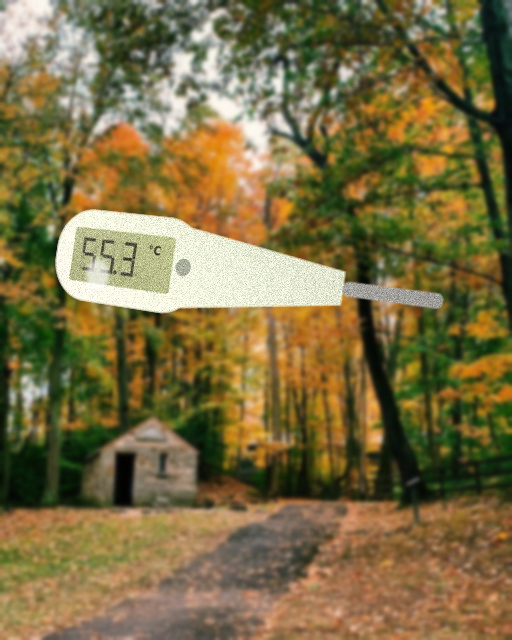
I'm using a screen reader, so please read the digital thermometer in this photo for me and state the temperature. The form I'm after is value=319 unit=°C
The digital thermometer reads value=55.3 unit=°C
